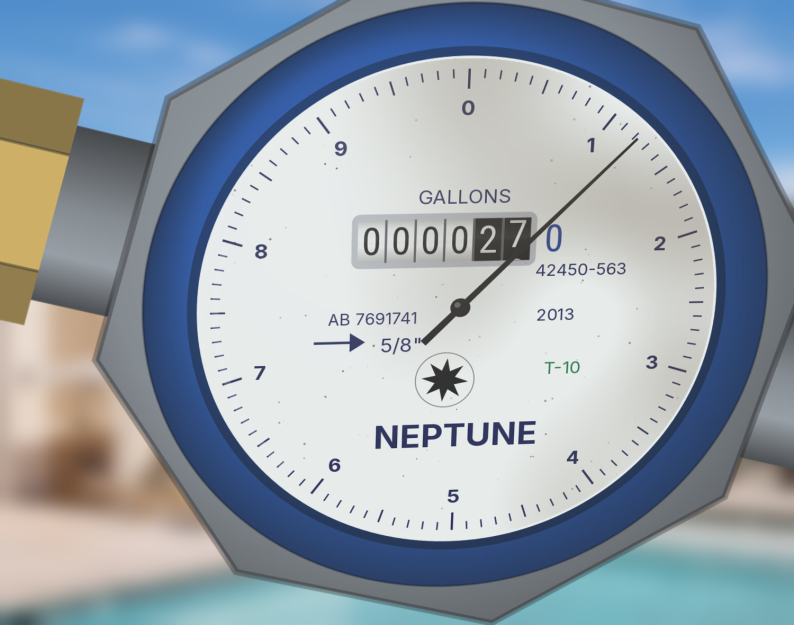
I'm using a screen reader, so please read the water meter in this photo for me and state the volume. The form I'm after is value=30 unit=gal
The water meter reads value=271.2 unit=gal
